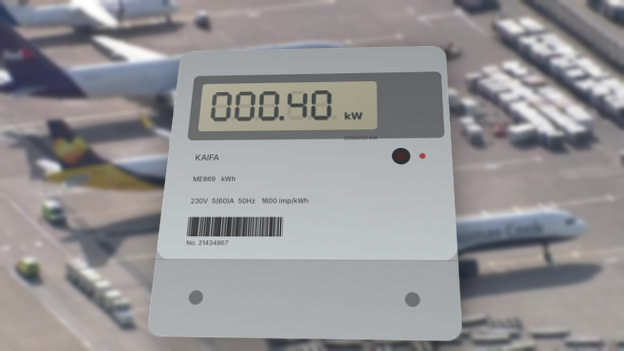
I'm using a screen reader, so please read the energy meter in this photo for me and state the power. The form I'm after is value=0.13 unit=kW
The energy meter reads value=0.40 unit=kW
